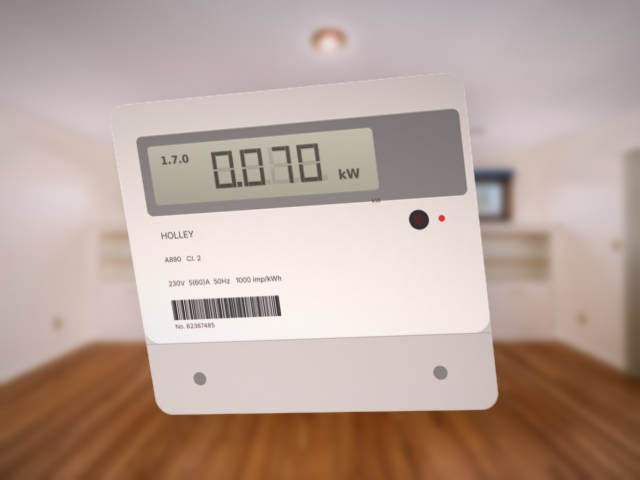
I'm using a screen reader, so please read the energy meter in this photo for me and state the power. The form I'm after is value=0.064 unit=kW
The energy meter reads value=0.070 unit=kW
